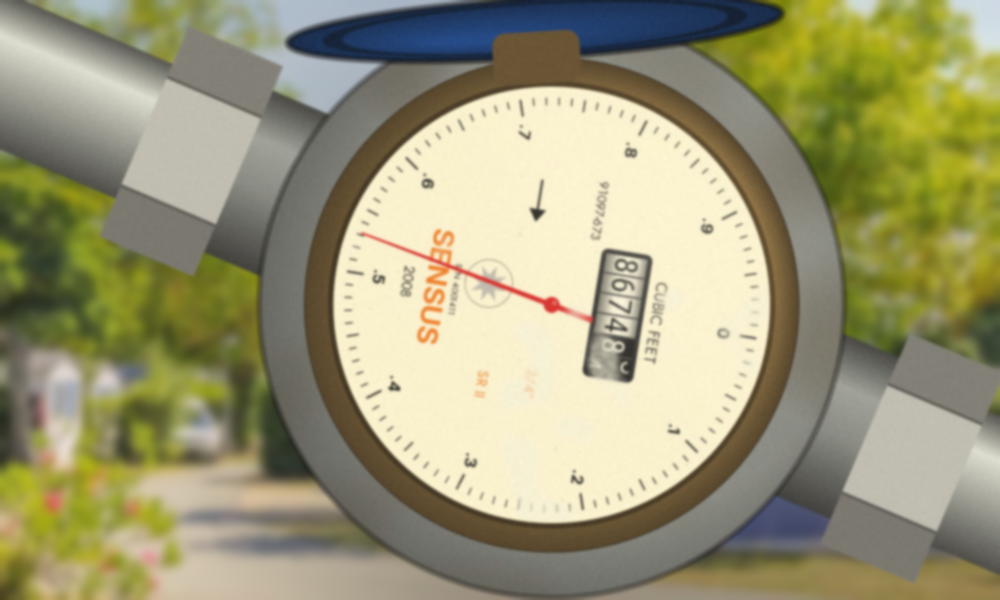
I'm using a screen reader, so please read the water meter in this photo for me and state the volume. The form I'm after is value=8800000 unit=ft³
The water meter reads value=867483.53 unit=ft³
